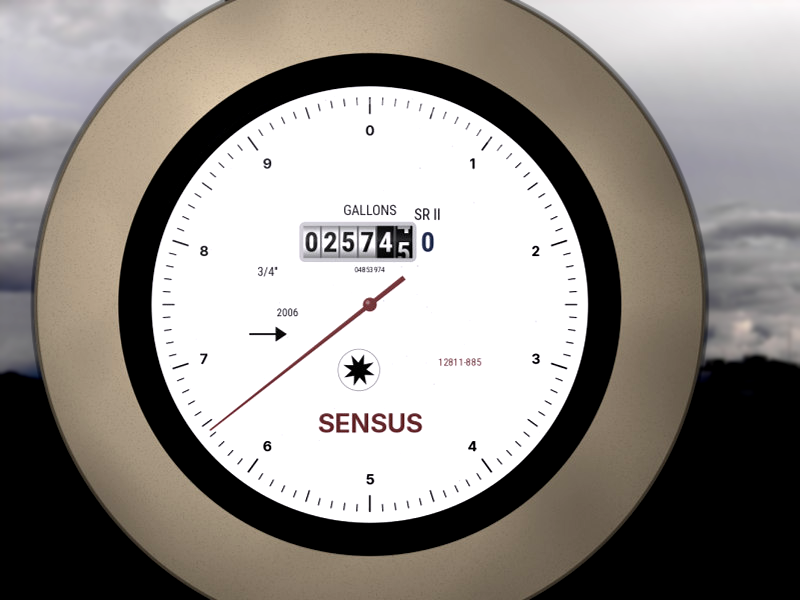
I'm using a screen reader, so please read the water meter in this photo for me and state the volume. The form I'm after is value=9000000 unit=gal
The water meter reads value=257446.4 unit=gal
